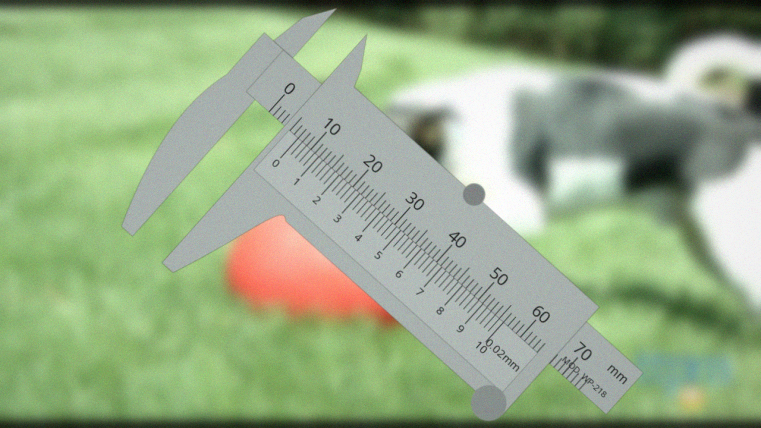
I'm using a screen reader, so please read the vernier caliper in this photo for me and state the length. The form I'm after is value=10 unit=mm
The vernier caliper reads value=7.0 unit=mm
